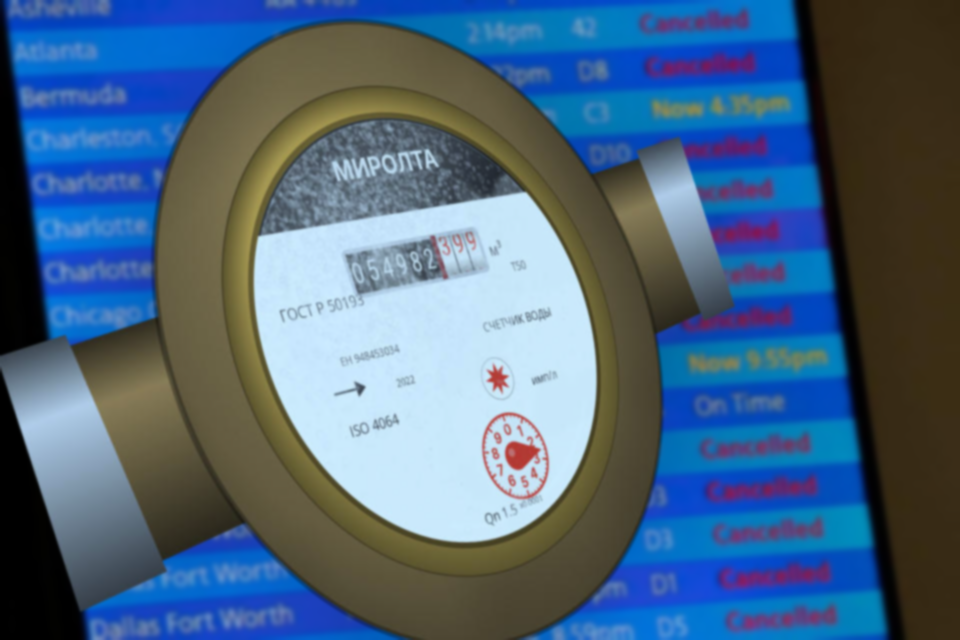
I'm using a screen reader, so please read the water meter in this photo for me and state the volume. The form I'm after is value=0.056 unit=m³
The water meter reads value=54982.3992 unit=m³
